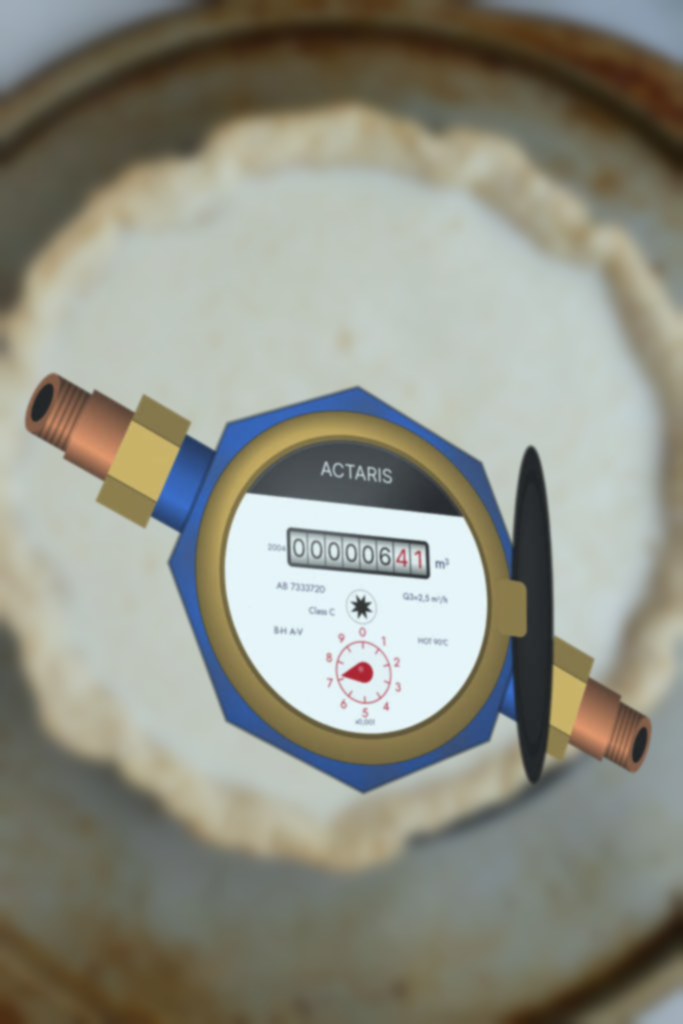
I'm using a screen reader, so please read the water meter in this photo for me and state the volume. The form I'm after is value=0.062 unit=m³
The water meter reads value=6.417 unit=m³
